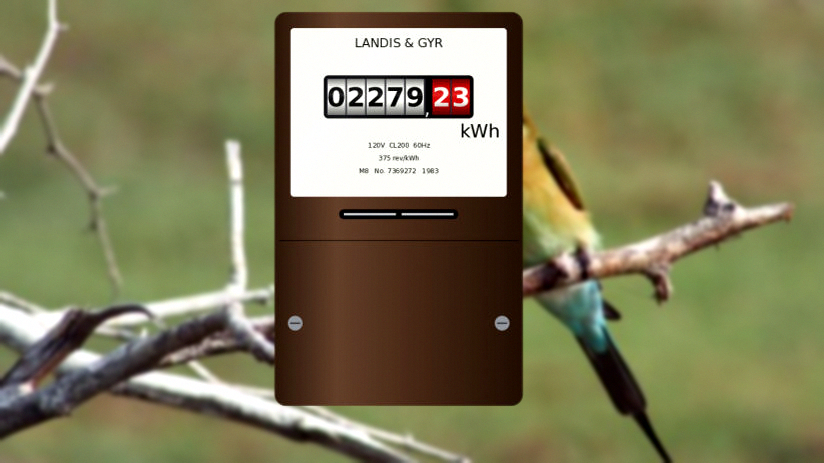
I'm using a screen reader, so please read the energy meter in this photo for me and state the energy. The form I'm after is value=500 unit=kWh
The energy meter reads value=2279.23 unit=kWh
